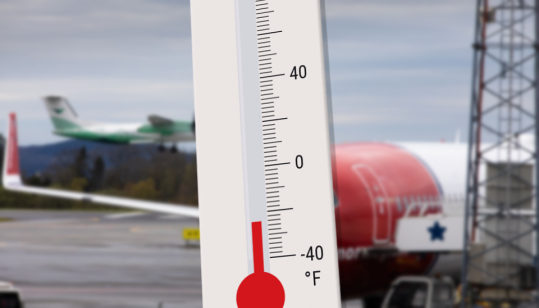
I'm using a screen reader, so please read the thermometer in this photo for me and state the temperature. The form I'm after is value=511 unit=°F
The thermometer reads value=-24 unit=°F
